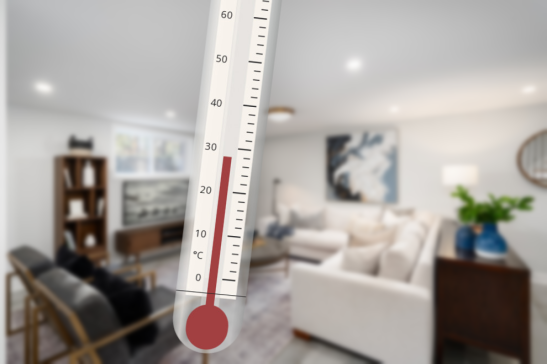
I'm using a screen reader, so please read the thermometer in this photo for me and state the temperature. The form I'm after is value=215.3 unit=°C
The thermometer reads value=28 unit=°C
